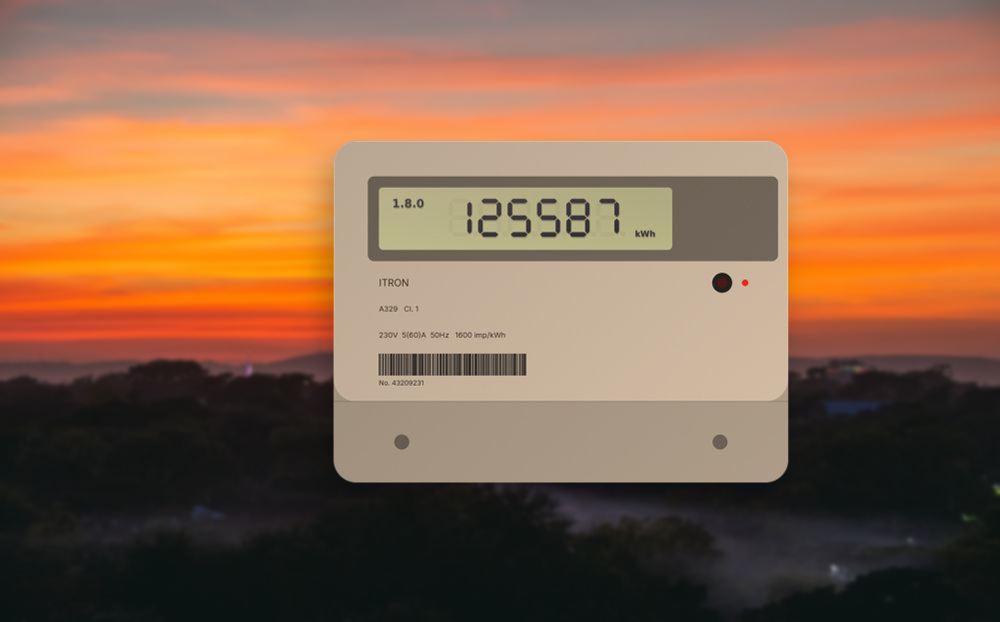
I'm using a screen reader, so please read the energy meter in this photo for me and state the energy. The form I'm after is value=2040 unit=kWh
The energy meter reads value=125587 unit=kWh
